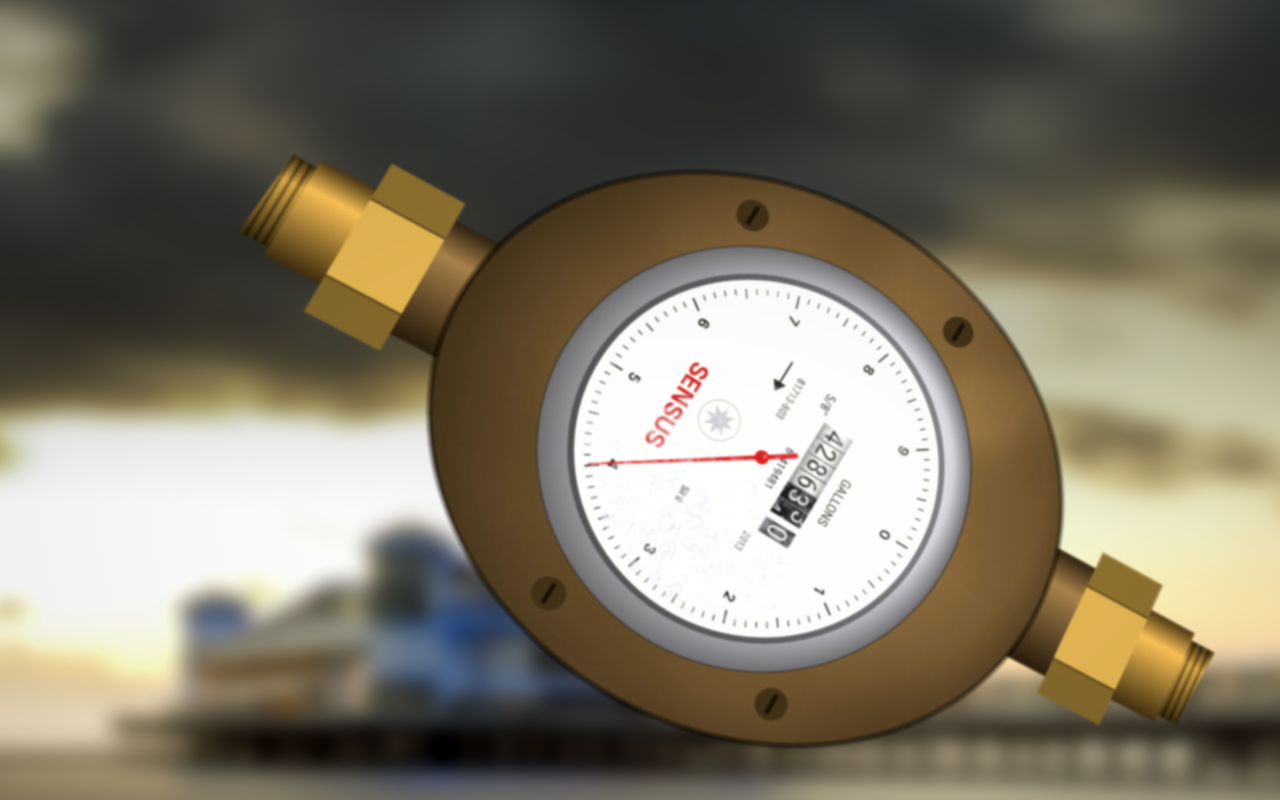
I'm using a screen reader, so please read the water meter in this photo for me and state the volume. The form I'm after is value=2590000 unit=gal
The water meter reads value=4286334.0 unit=gal
